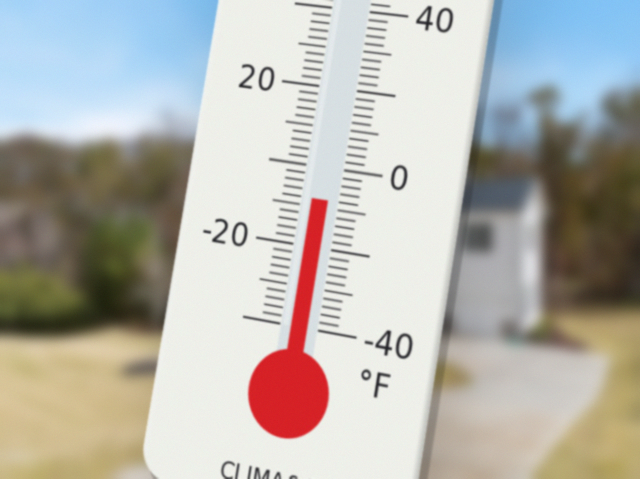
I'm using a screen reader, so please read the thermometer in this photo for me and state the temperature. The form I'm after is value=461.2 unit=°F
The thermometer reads value=-8 unit=°F
